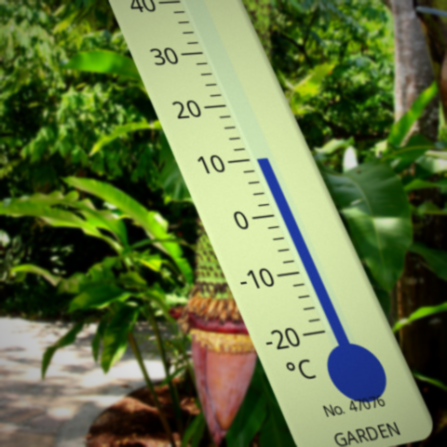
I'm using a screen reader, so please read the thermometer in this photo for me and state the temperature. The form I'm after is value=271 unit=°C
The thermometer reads value=10 unit=°C
